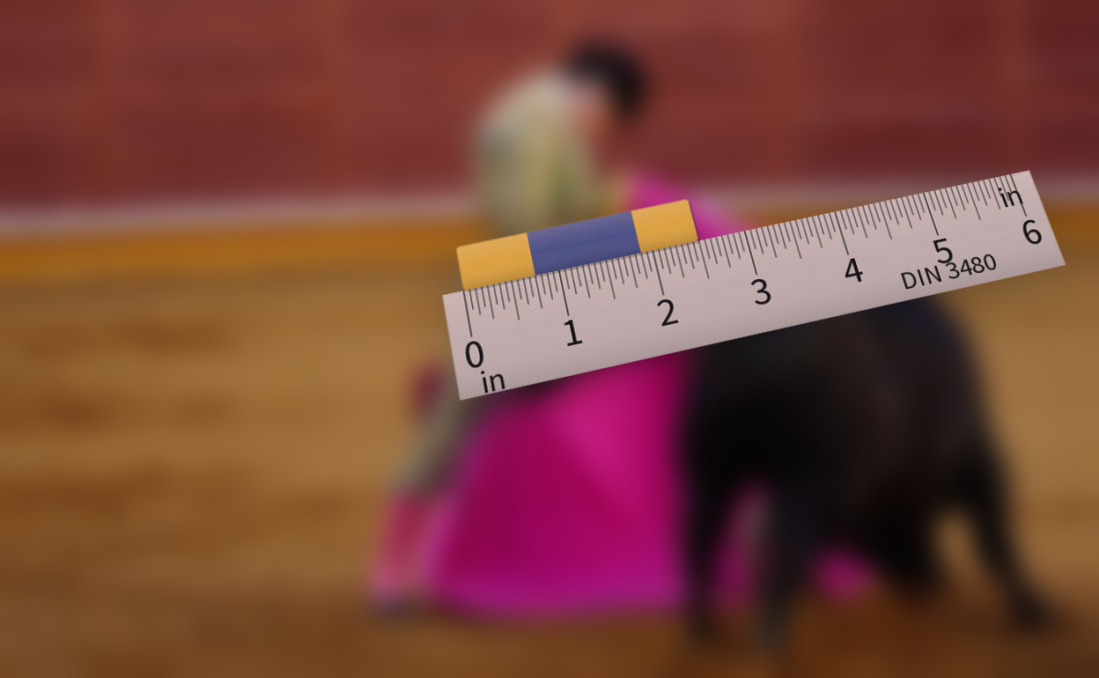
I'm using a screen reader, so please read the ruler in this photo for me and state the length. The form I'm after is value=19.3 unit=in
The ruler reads value=2.5 unit=in
